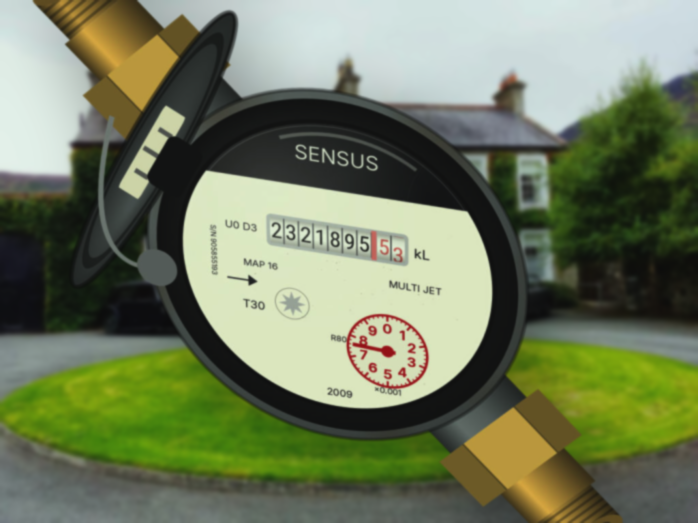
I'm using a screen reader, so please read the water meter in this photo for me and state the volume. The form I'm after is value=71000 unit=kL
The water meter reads value=2321895.527 unit=kL
